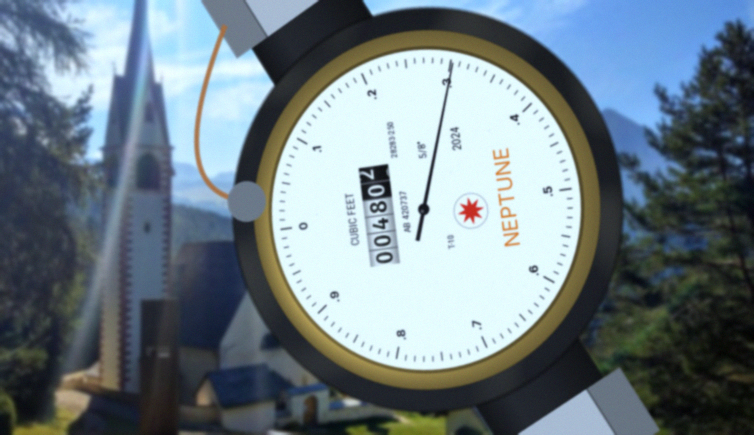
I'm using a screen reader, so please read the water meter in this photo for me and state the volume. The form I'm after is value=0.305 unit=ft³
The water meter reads value=4802.30 unit=ft³
